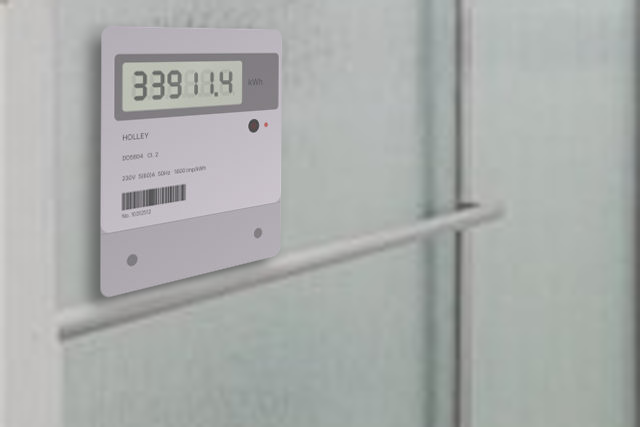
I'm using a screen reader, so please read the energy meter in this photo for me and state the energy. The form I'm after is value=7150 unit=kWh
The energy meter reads value=33911.4 unit=kWh
